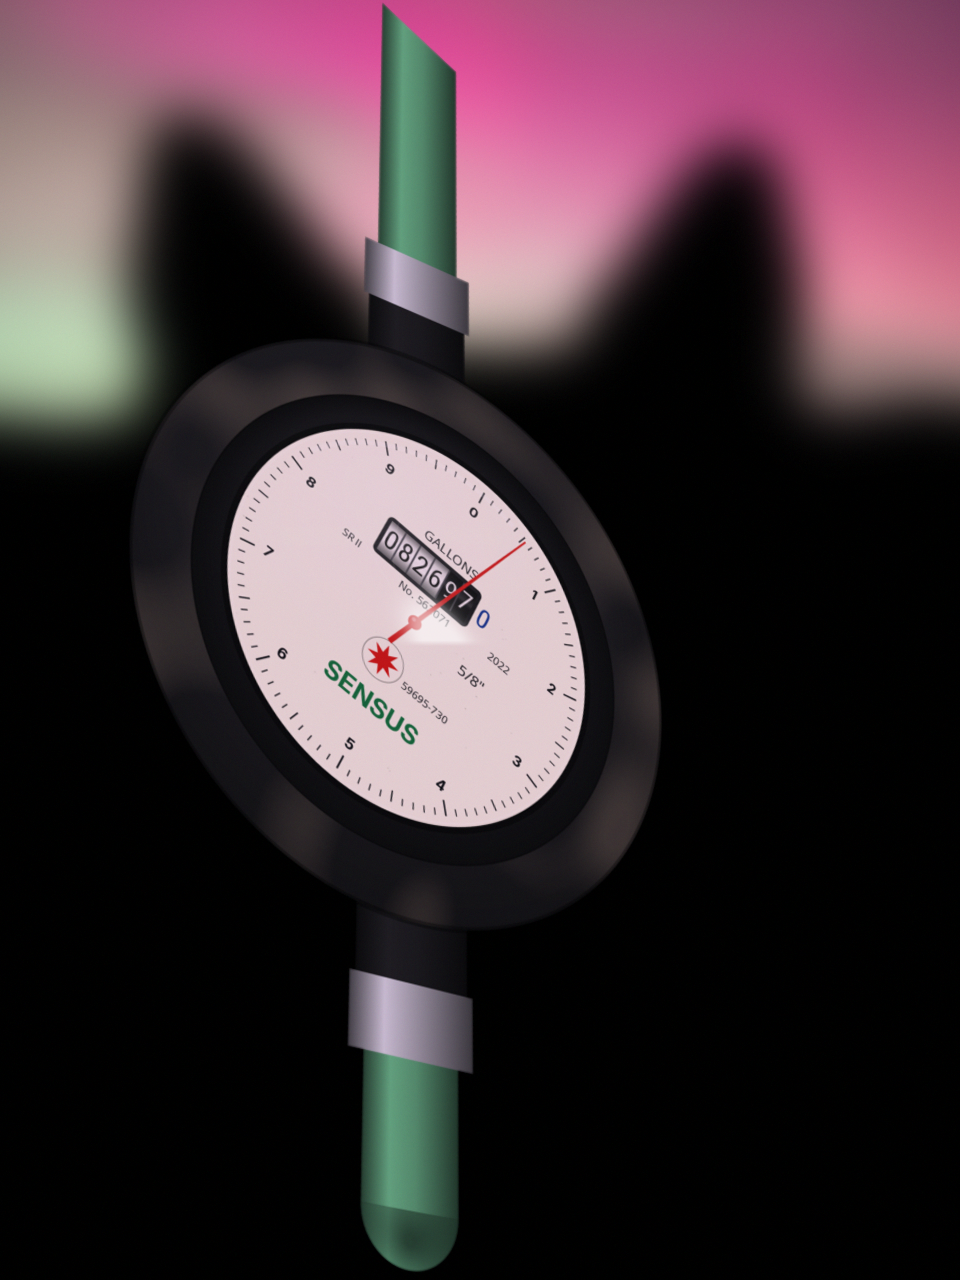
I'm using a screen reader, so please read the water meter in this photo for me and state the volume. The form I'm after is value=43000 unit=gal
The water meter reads value=826970.5 unit=gal
